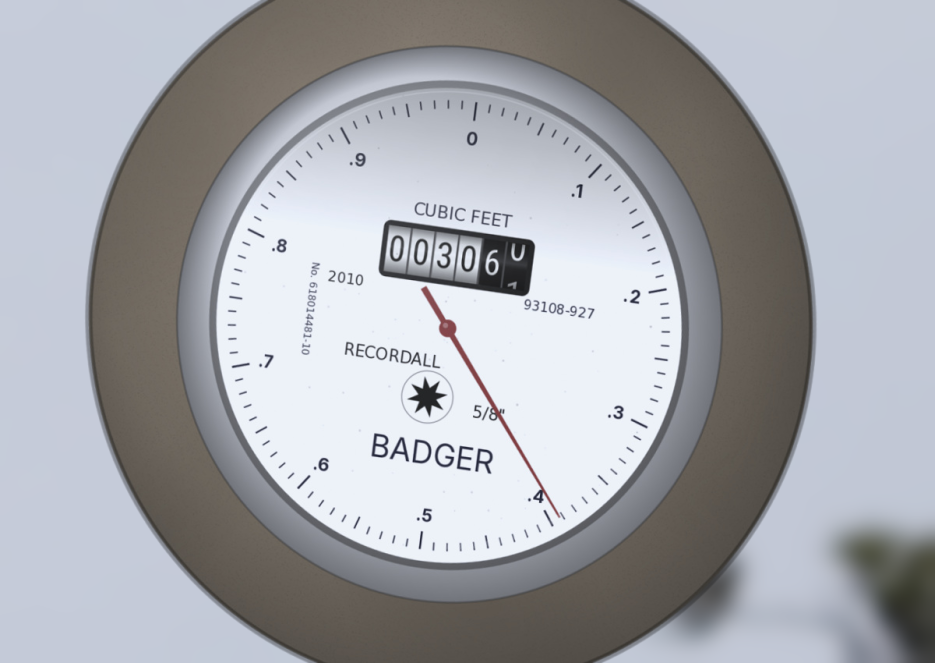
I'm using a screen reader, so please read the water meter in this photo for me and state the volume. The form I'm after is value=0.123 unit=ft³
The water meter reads value=3060.39 unit=ft³
